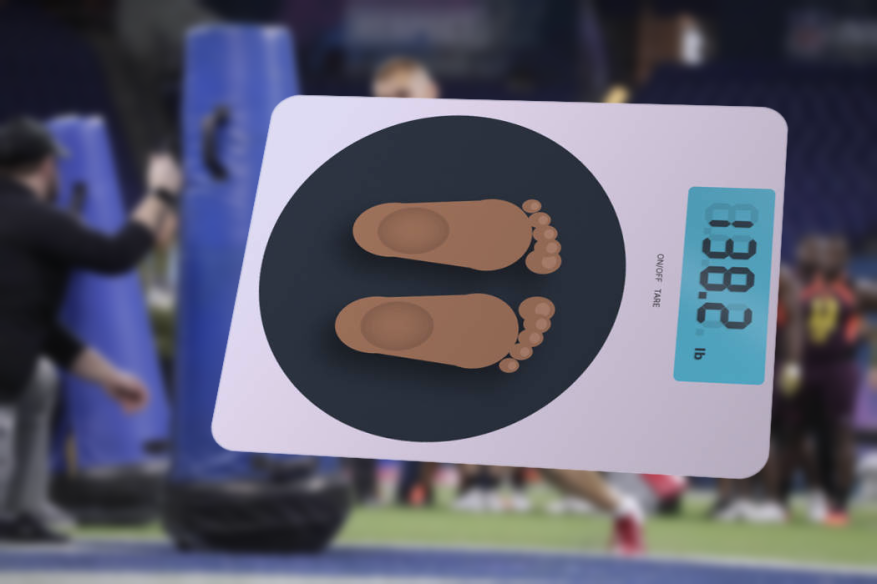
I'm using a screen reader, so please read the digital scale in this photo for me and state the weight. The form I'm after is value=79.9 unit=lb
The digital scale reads value=138.2 unit=lb
